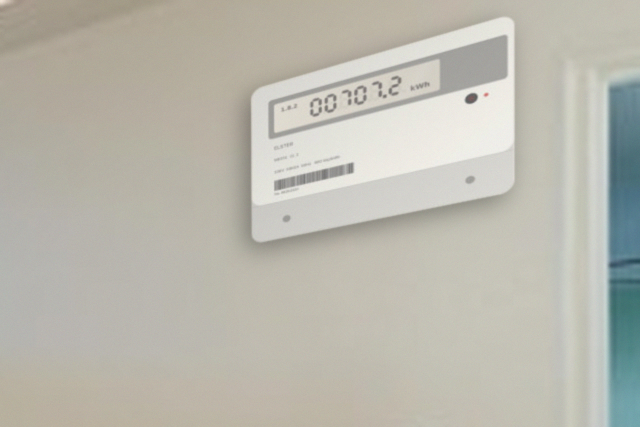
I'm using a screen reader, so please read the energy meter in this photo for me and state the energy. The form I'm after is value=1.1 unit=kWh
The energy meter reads value=707.2 unit=kWh
